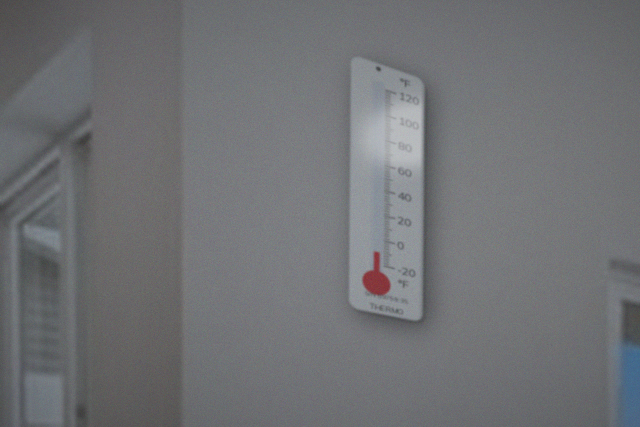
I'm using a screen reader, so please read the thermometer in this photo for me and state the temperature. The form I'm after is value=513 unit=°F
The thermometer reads value=-10 unit=°F
